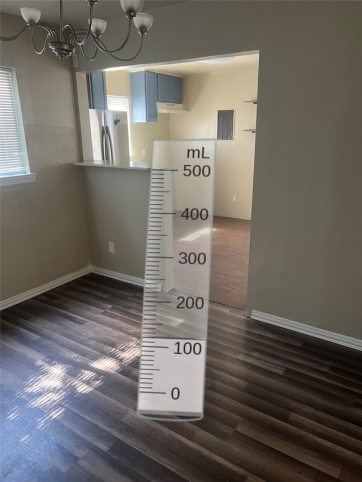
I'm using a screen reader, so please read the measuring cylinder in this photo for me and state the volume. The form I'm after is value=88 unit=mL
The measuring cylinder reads value=120 unit=mL
